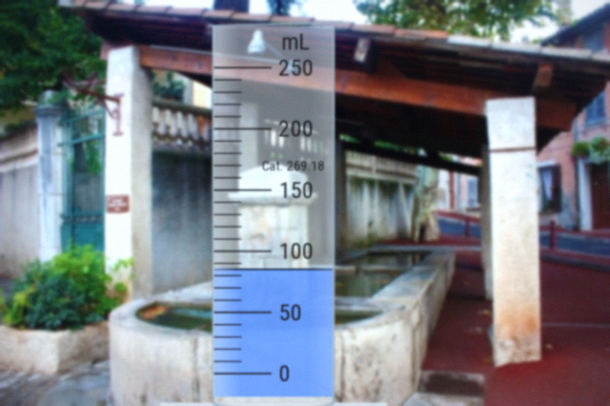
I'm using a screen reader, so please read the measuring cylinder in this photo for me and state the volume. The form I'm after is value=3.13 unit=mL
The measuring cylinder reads value=85 unit=mL
